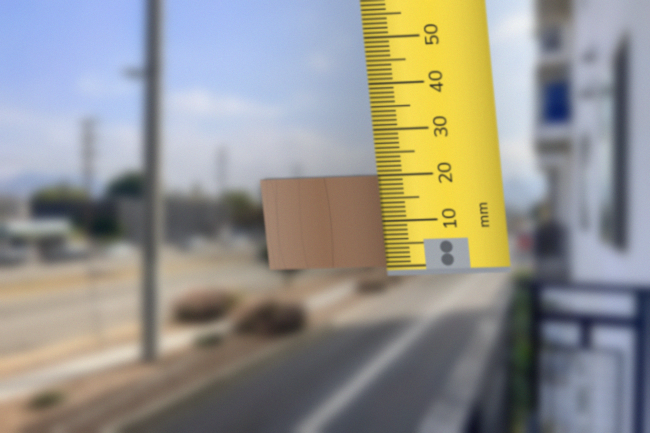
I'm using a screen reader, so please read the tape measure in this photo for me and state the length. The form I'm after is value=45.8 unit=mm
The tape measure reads value=20 unit=mm
